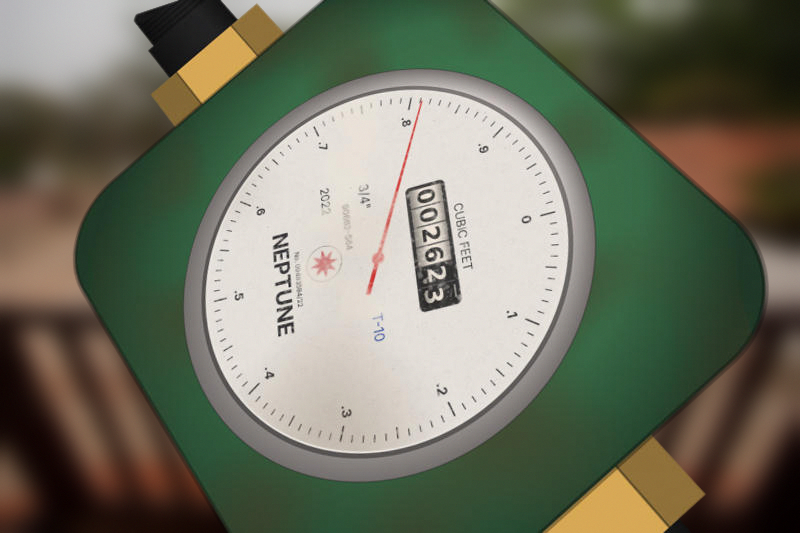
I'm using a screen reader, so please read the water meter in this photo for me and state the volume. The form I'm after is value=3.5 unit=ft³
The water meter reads value=2622.81 unit=ft³
